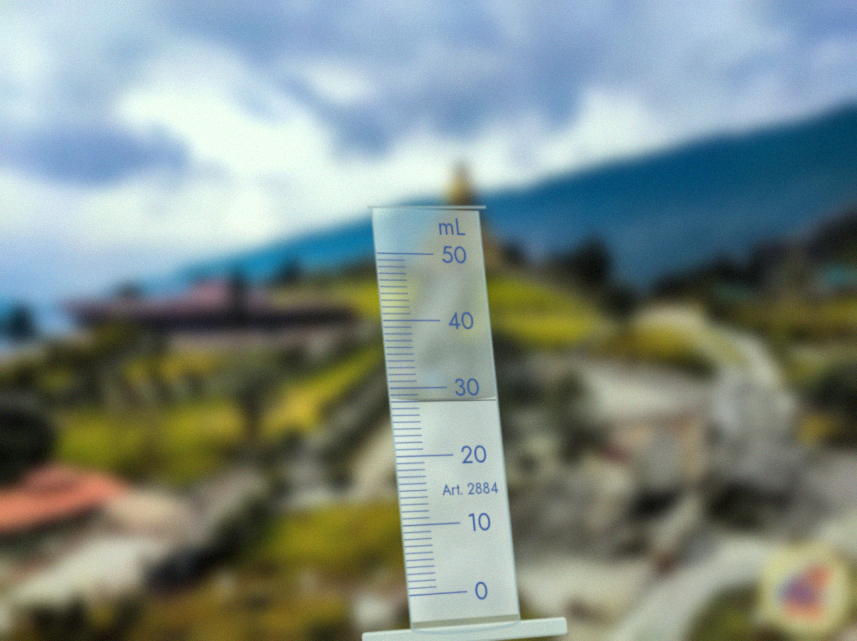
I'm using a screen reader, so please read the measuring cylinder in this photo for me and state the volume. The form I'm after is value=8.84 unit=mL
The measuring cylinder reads value=28 unit=mL
